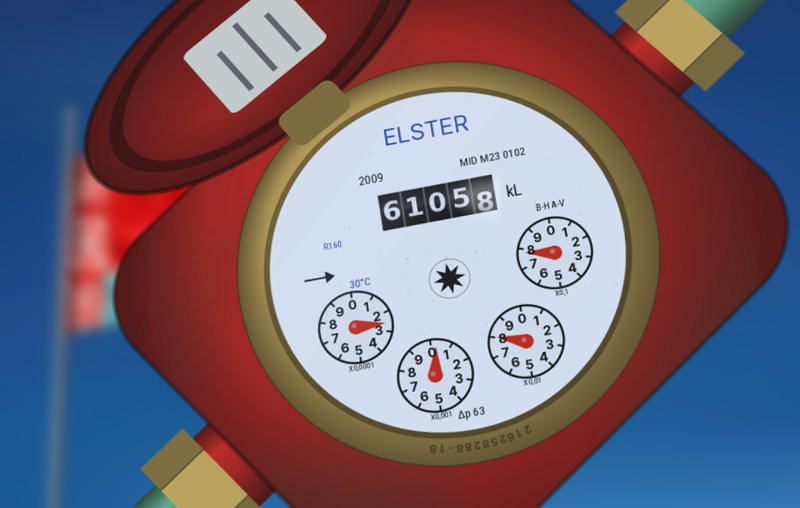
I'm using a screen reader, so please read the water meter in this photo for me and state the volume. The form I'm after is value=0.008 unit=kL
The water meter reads value=61057.7802 unit=kL
